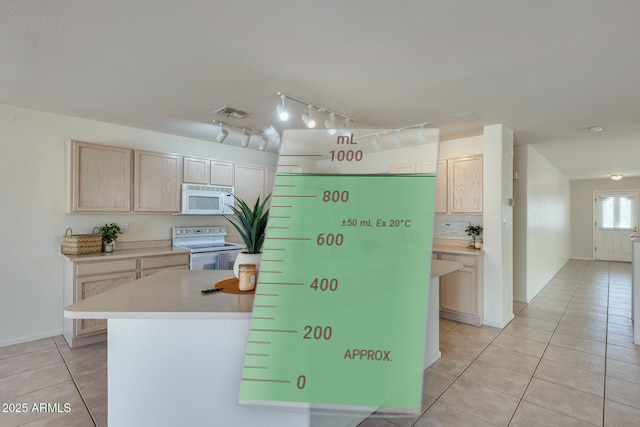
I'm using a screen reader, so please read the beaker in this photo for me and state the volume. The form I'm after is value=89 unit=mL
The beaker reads value=900 unit=mL
